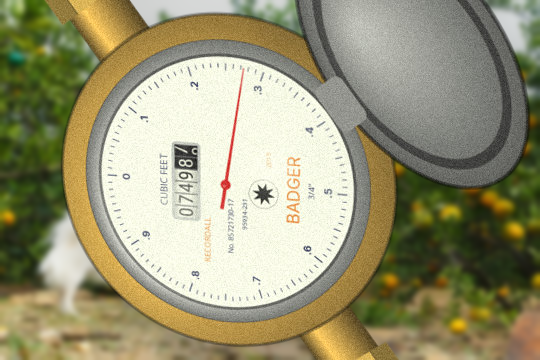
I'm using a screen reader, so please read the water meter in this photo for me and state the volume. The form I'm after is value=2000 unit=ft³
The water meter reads value=74987.27 unit=ft³
